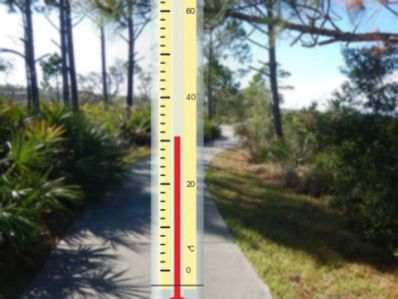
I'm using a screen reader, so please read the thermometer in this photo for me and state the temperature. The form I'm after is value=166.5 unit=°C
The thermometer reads value=31 unit=°C
